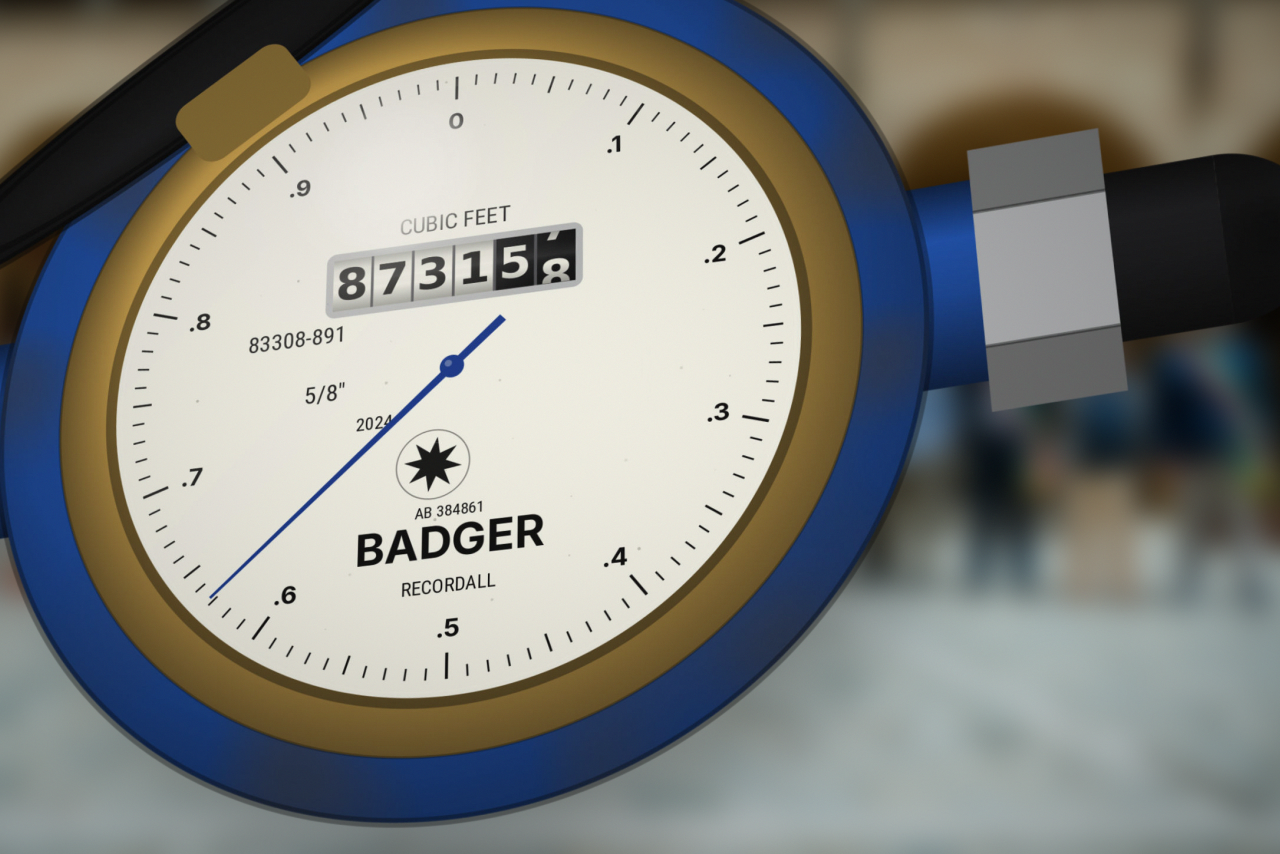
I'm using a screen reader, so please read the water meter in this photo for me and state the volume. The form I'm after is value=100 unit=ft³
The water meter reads value=873157.63 unit=ft³
